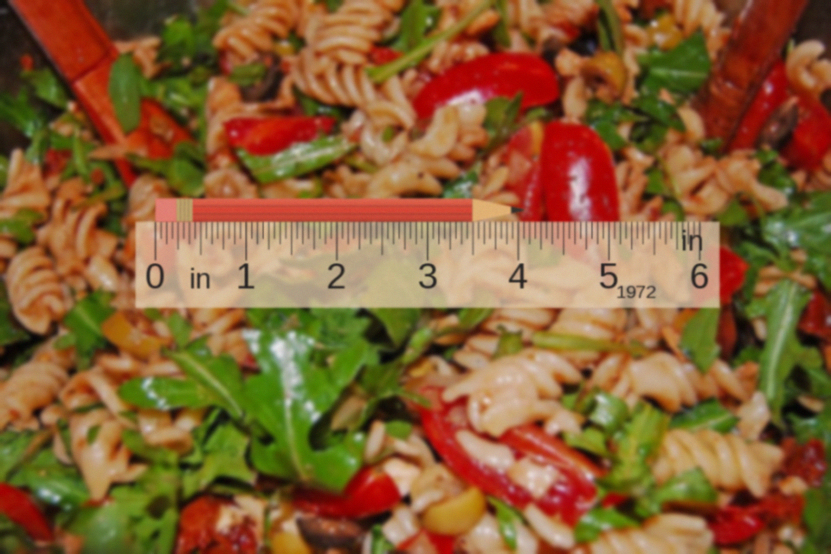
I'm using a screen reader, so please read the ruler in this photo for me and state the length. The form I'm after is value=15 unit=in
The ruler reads value=4.0625 unit=in
